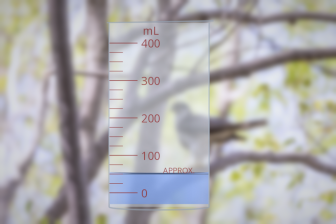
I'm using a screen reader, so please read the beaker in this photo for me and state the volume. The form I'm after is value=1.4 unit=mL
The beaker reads value=50 unit=mL
